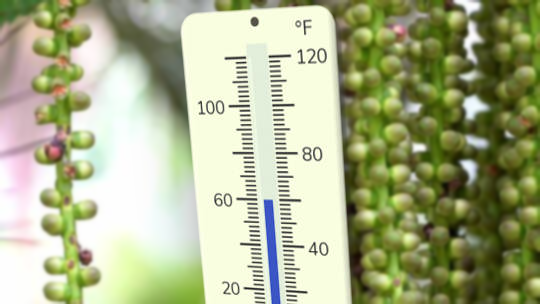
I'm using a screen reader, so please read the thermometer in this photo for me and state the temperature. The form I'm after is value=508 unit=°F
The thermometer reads value=60 unit=°F
